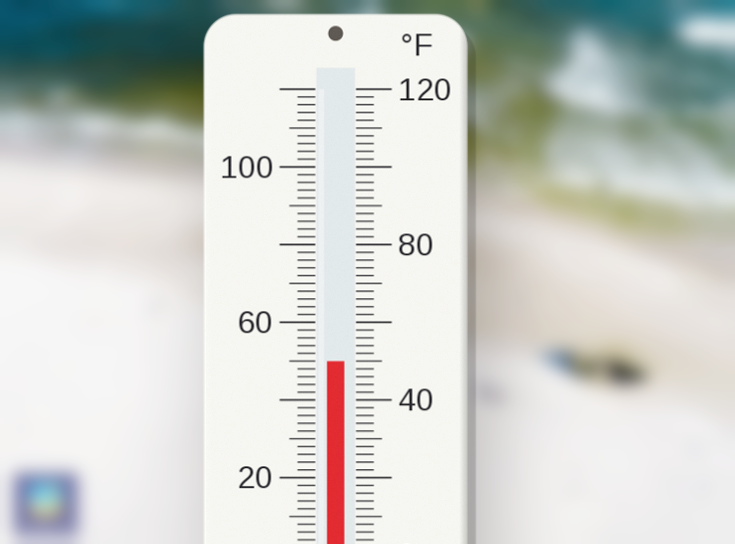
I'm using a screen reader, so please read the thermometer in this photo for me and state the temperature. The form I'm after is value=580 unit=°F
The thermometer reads value=50 unit=°F
